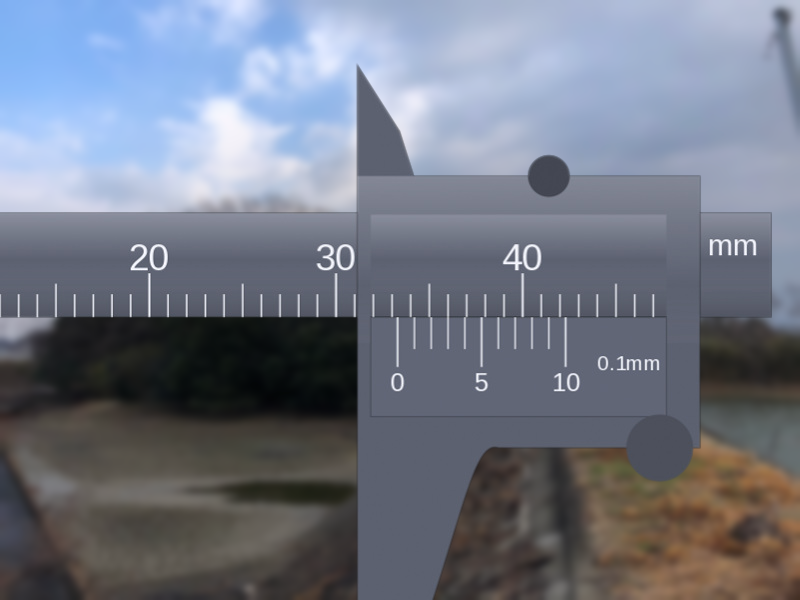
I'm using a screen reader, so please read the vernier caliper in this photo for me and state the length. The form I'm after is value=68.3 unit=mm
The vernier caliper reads value=33.3 unit=mm
